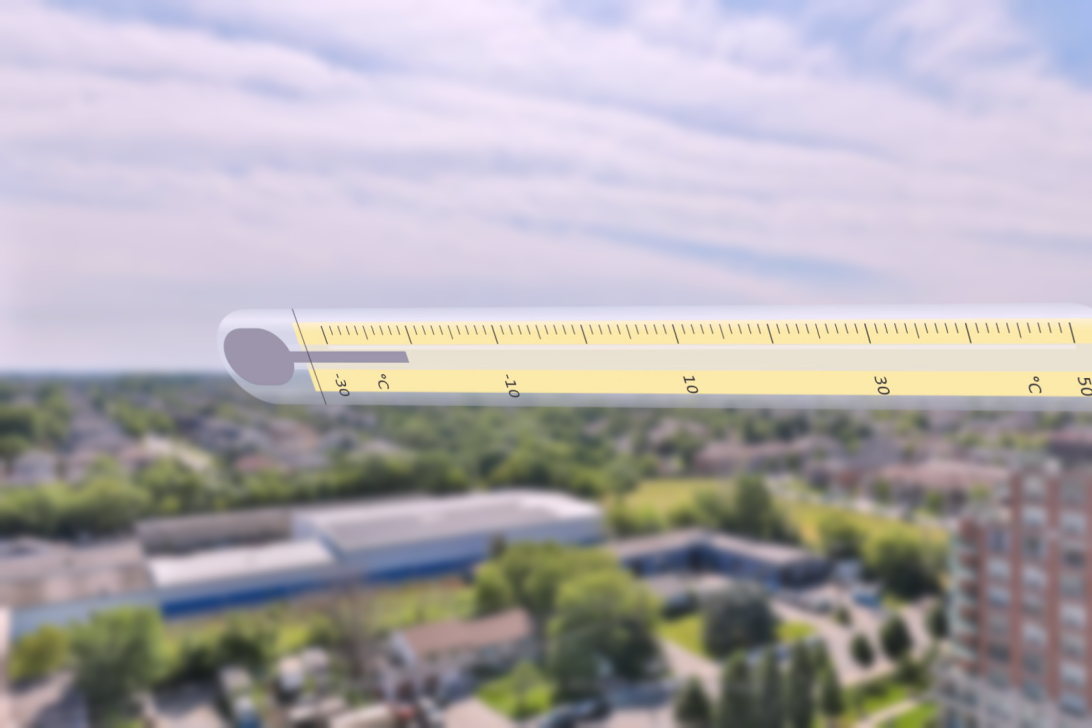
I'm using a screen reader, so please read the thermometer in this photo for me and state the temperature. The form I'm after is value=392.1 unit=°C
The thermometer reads value=-21 unit=°C
